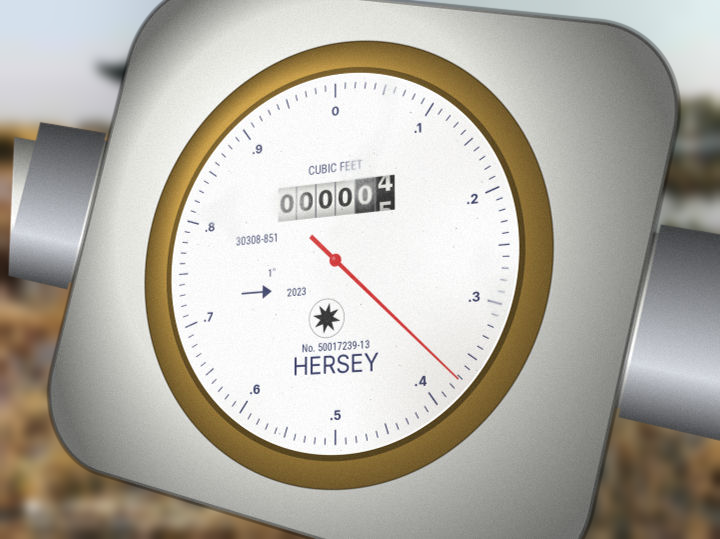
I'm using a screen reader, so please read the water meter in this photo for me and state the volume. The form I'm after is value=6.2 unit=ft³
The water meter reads value=4.37 unit=ft³
